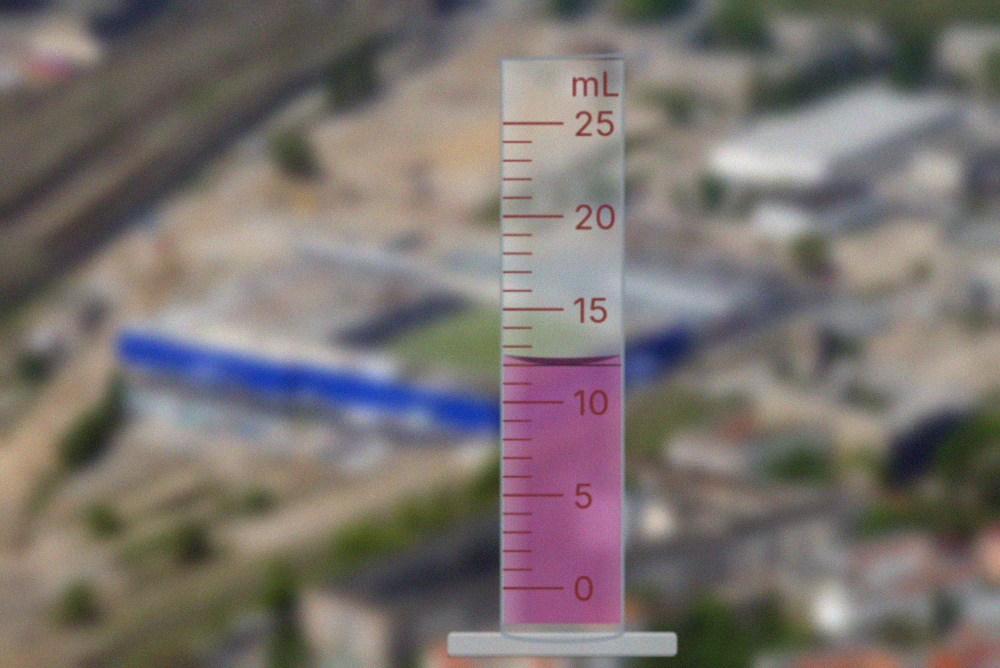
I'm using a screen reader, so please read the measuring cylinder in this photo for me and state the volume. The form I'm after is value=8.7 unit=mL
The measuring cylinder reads value=12 unit=mL
